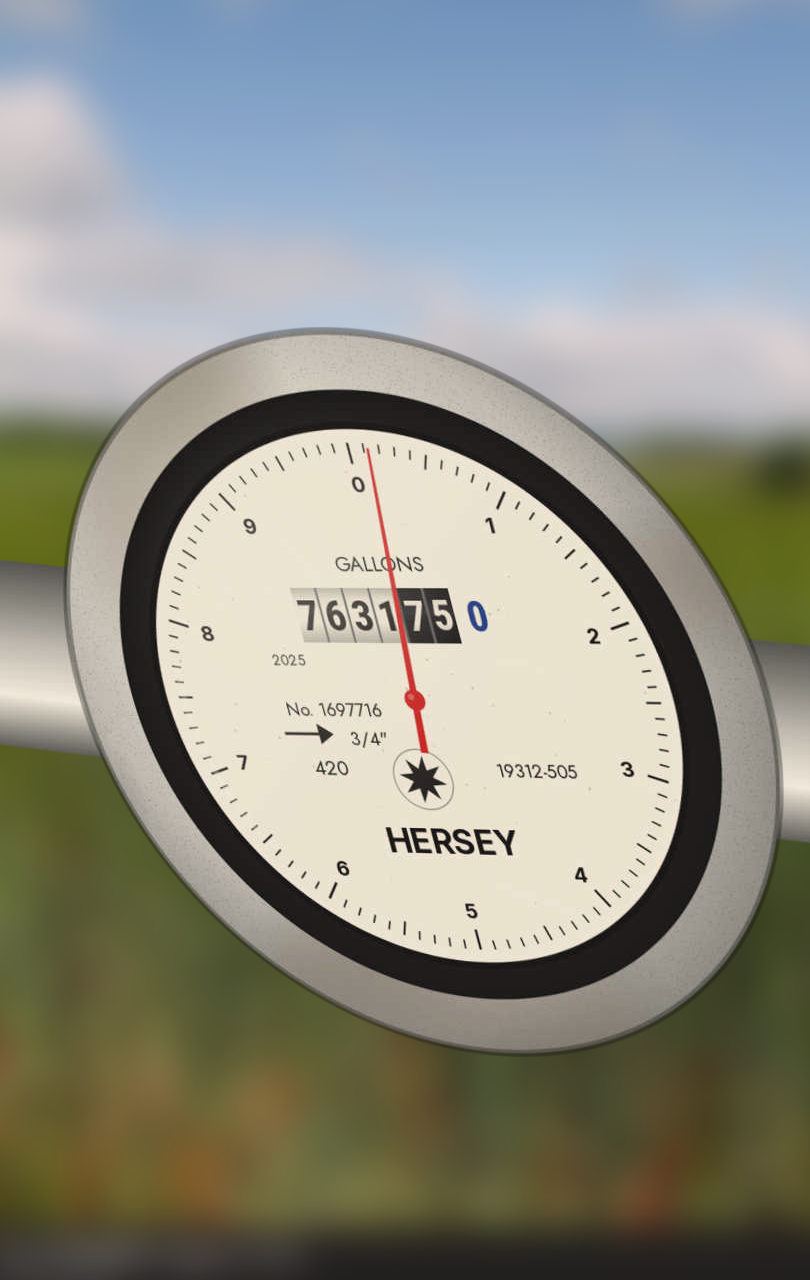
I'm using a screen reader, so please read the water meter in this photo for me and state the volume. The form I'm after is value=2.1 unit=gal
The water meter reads value=7631750.1 unit=gal
